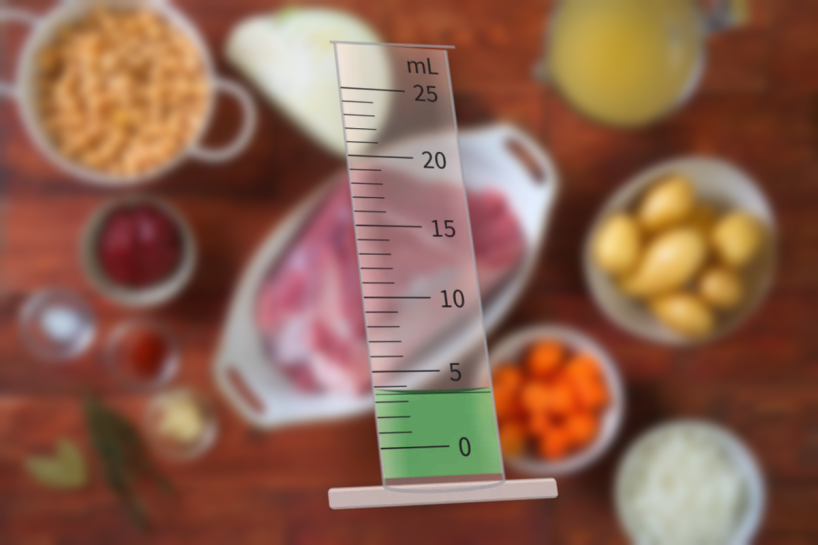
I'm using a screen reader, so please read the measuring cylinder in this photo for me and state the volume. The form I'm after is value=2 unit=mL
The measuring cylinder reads value=3.5 unit=mL
